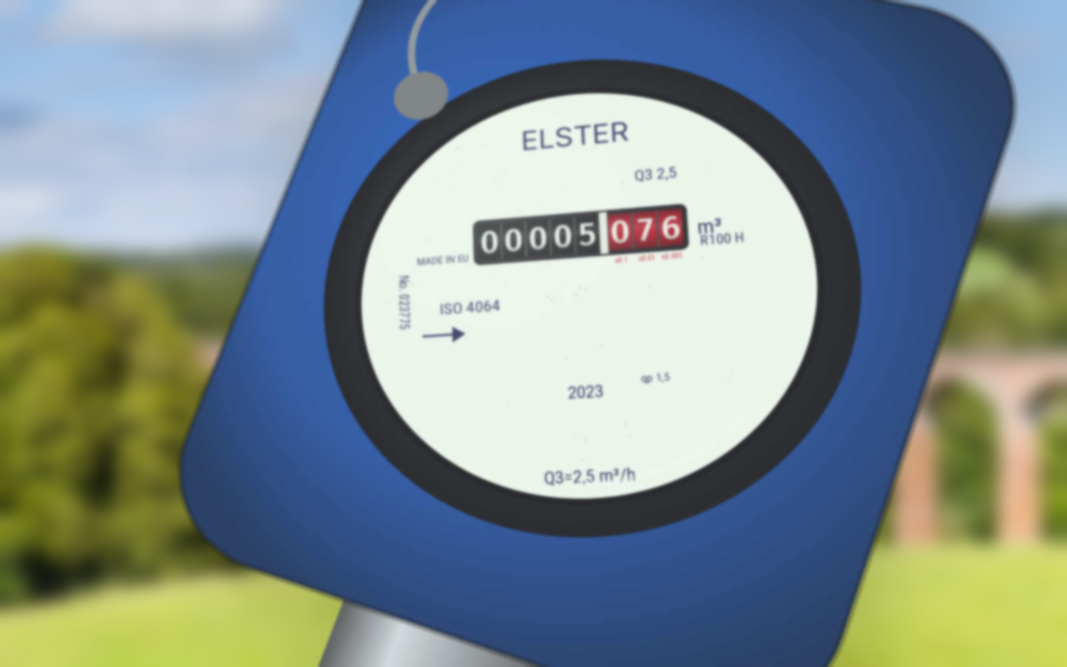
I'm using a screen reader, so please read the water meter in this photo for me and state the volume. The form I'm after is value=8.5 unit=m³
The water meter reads value=5.076 unit=m³
